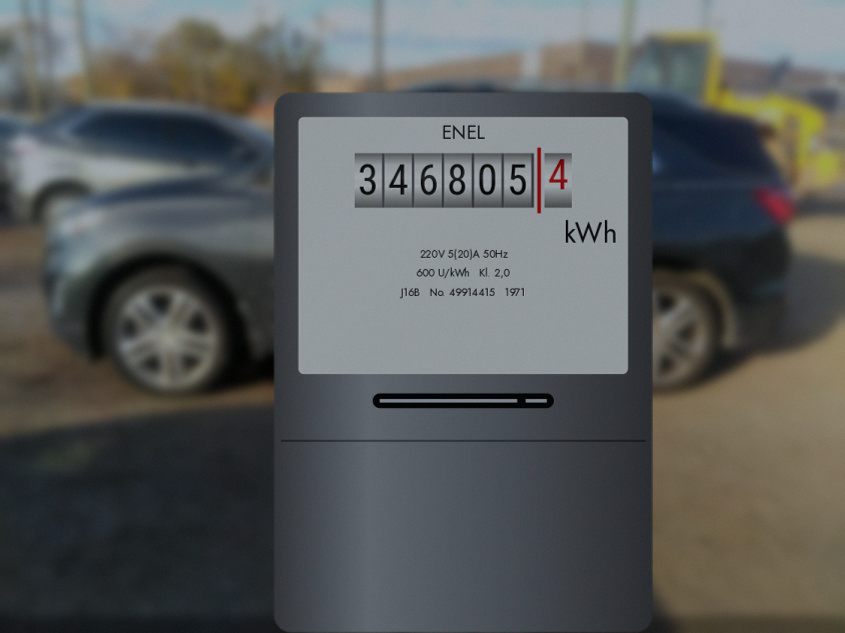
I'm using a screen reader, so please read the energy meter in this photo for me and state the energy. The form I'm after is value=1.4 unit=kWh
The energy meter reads value=346805.4 unit=kWh
